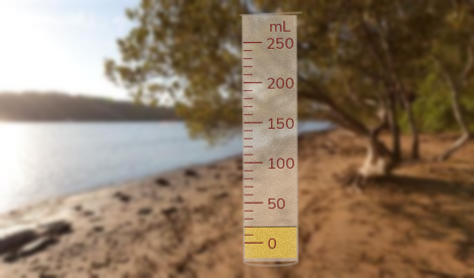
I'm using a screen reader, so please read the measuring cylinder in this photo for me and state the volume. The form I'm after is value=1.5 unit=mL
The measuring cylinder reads value=20 unit=mL
